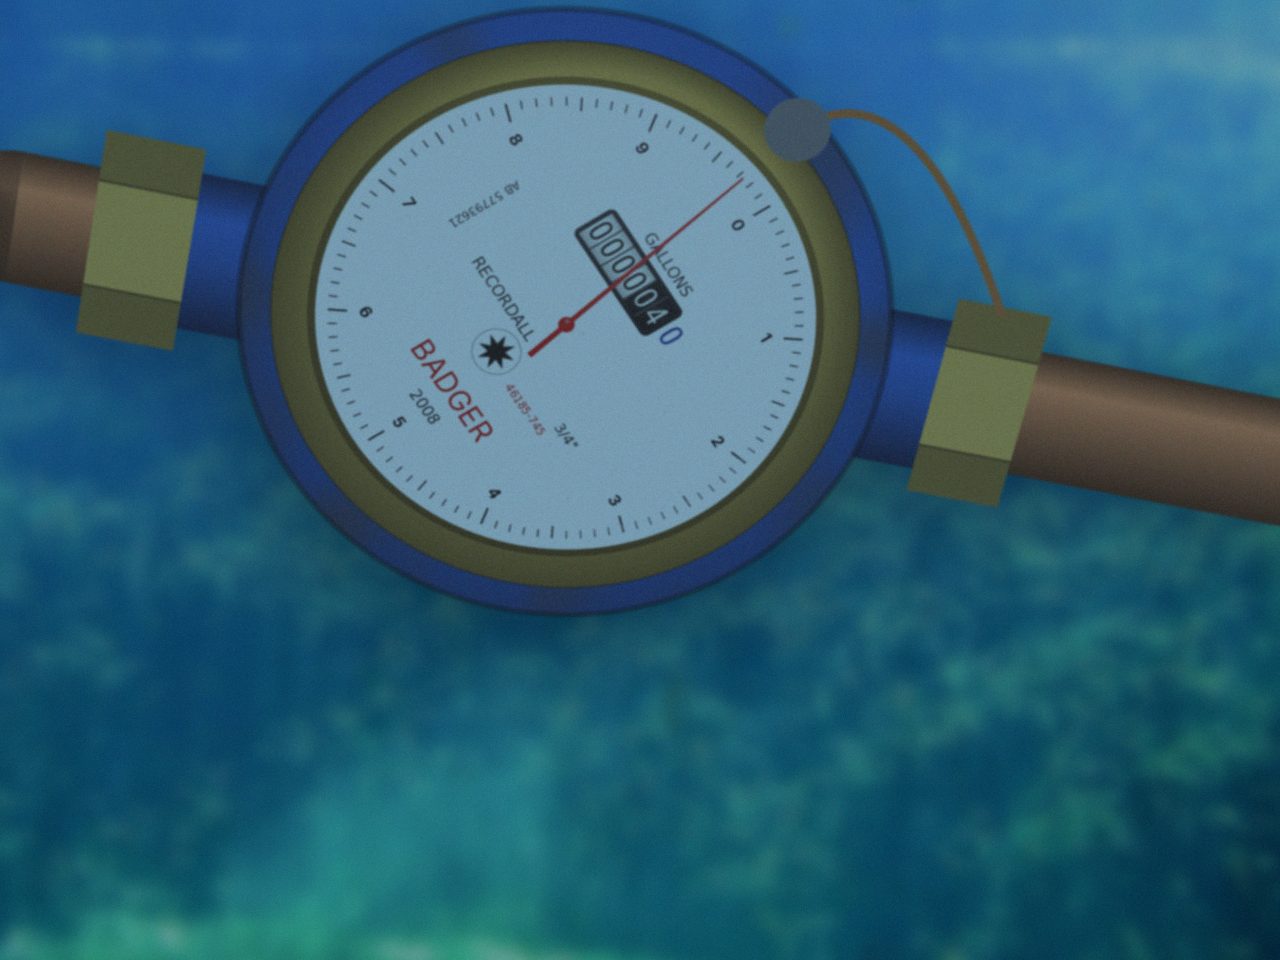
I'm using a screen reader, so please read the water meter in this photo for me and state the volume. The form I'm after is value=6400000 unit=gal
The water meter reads value=39.7 unit=gal
